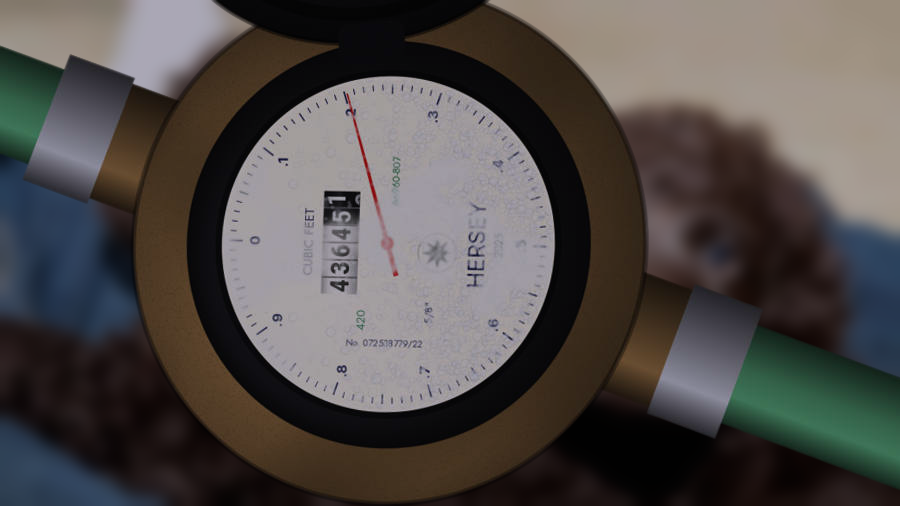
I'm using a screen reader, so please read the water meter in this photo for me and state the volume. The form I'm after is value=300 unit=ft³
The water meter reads value=436451.20 unit=ft³
